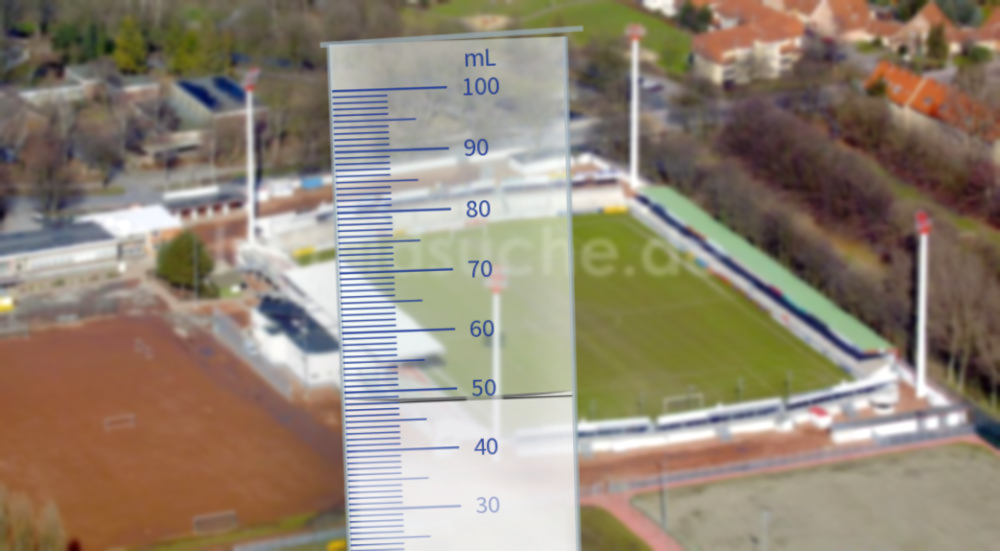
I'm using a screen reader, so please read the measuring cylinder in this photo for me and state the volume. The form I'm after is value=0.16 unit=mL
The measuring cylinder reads value=48 unit=mL
